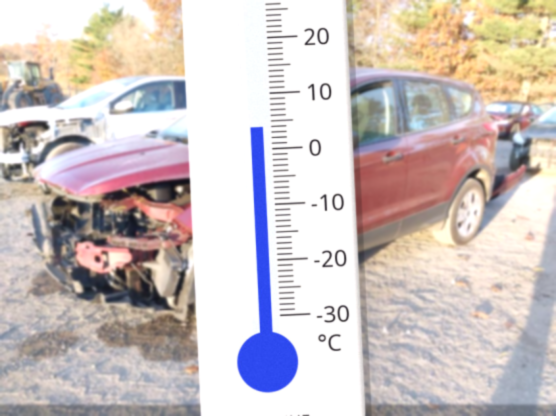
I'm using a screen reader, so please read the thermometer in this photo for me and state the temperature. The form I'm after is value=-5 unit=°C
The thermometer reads value=4 unit=°C
